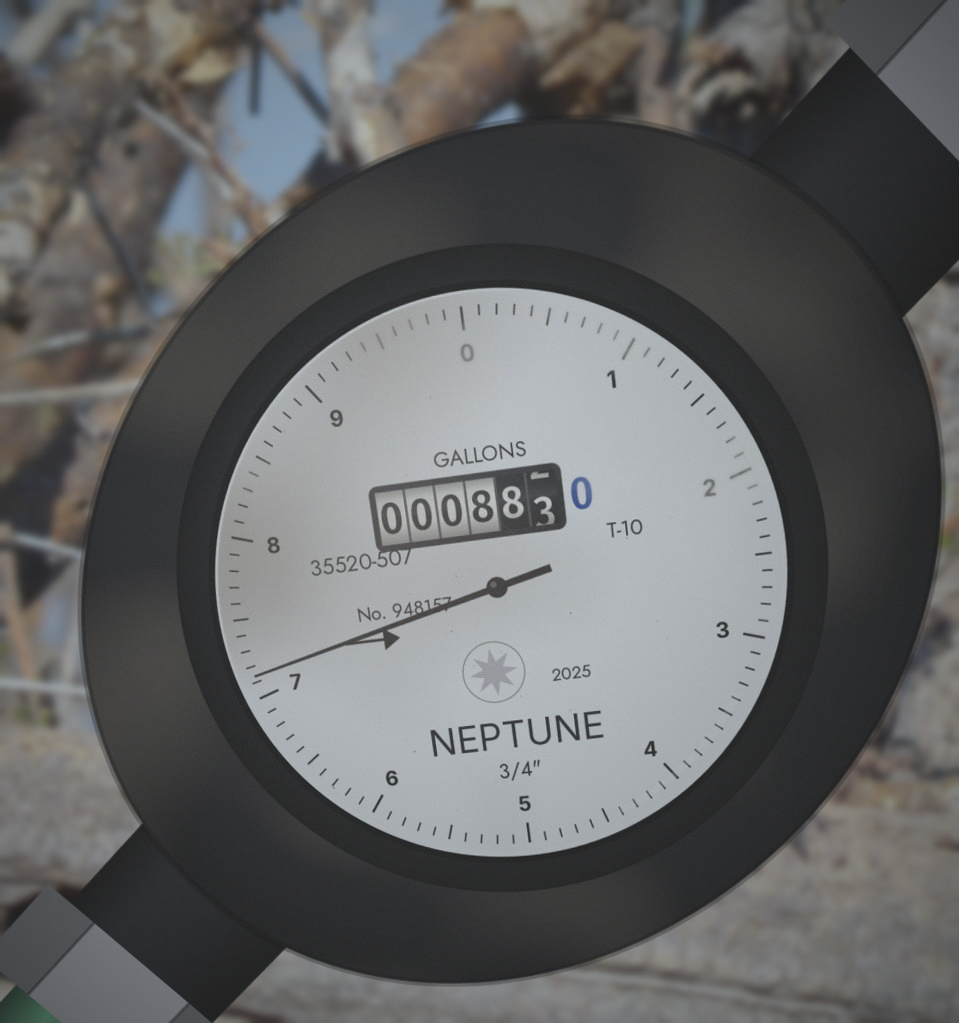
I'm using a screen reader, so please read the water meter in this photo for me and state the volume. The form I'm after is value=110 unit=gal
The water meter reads value=8827.1 unit=gal
